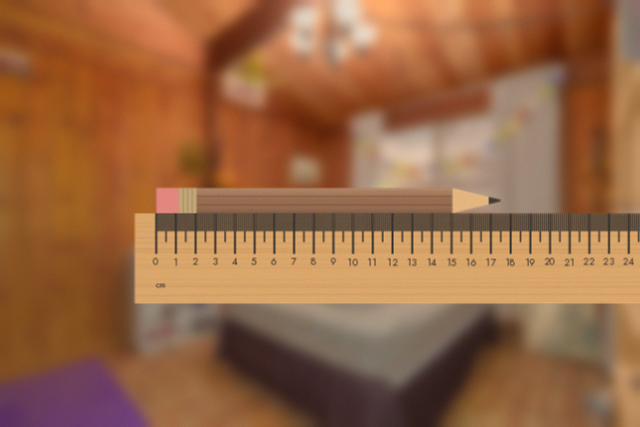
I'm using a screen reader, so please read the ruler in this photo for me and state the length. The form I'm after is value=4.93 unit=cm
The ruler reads value=17.5 unit=cm
